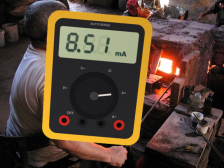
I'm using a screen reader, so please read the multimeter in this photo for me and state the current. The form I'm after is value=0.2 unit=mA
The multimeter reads value=8.51 unit=mA
